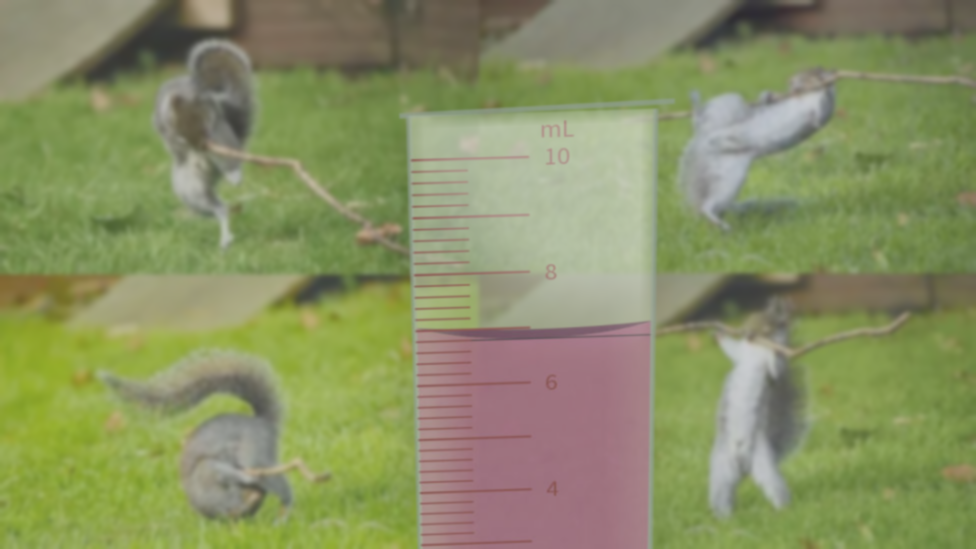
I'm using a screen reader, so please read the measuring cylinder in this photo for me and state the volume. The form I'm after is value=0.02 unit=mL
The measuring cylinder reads value=6.8 unit=mL
